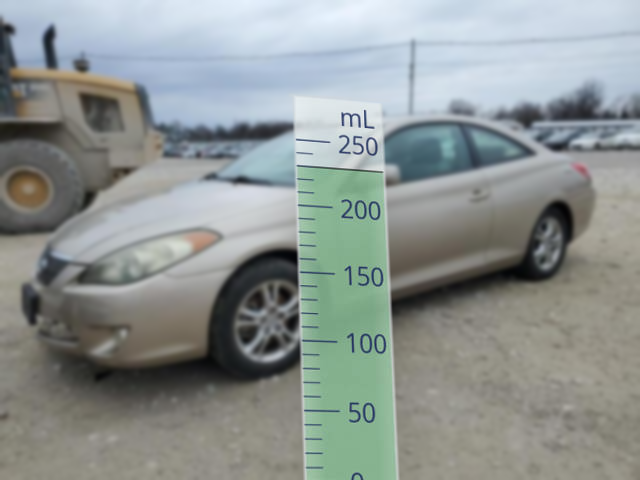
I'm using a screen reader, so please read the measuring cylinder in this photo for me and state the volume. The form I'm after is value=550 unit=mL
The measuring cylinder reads value=230 unit=mL
